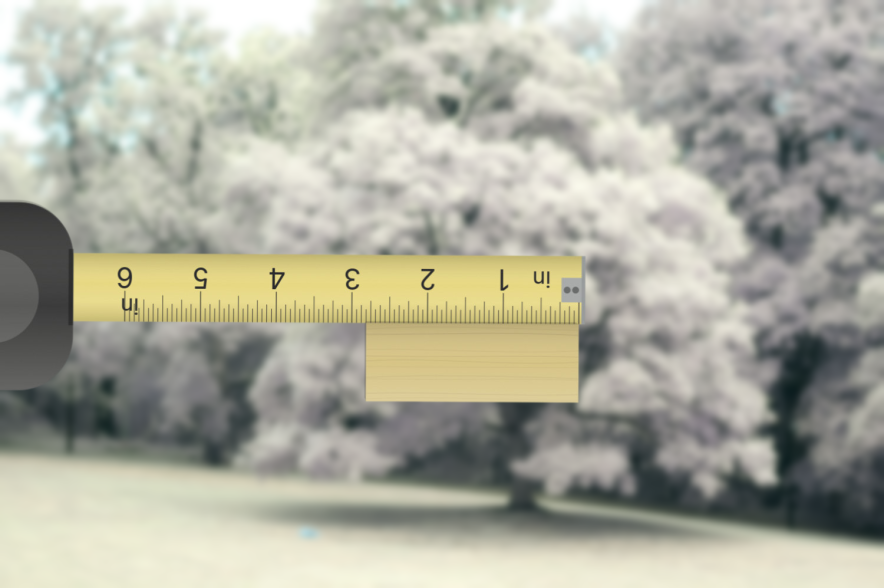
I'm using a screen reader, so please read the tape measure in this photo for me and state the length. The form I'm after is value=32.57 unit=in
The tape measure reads value=2.8125 unit=in
